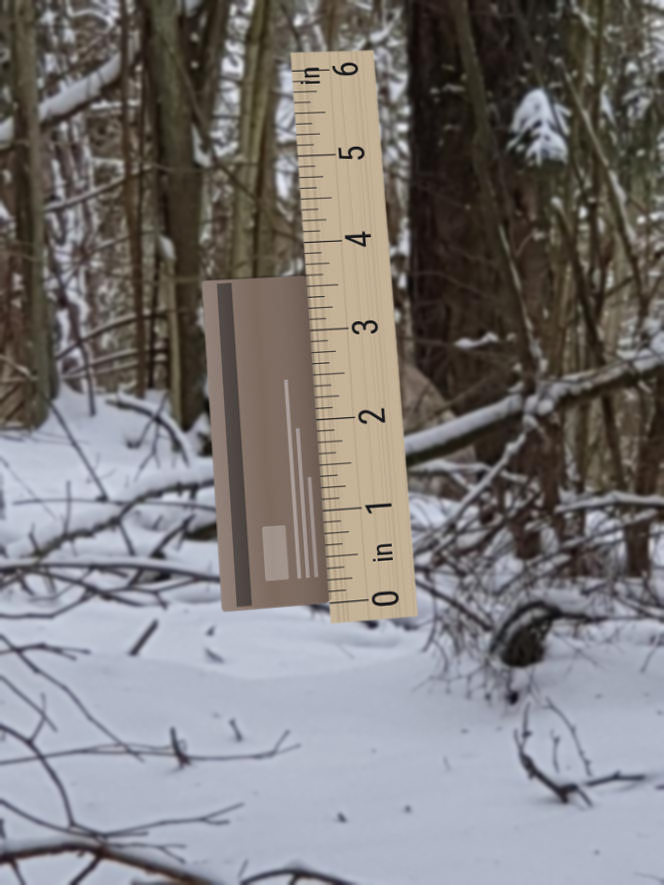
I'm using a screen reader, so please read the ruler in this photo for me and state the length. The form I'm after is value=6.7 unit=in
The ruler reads value=3.625 unit=in
